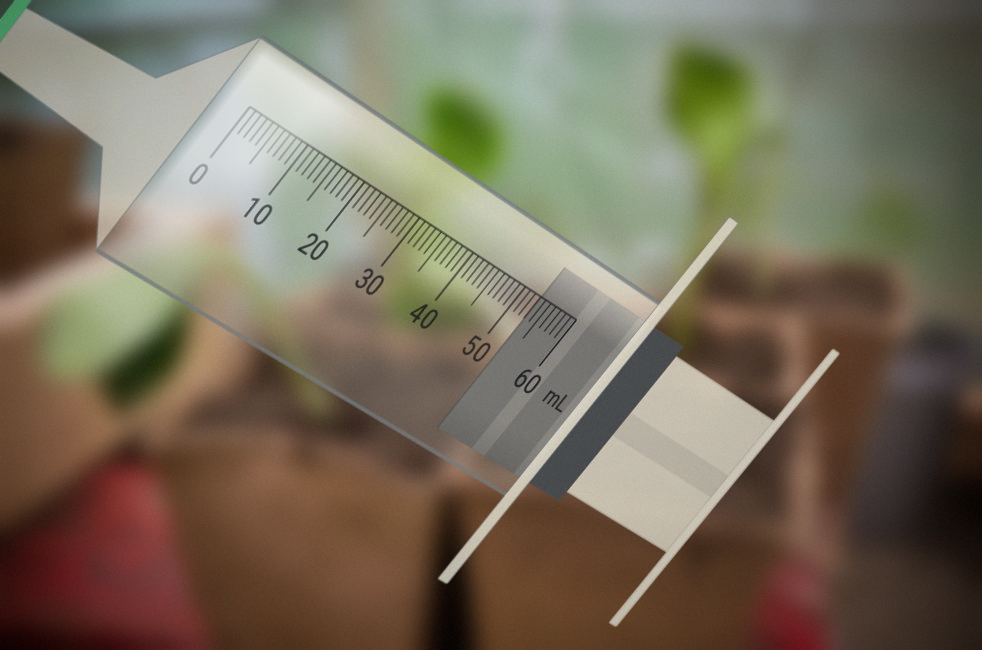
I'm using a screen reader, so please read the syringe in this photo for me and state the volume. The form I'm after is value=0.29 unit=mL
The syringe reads value=53 unit=mL
